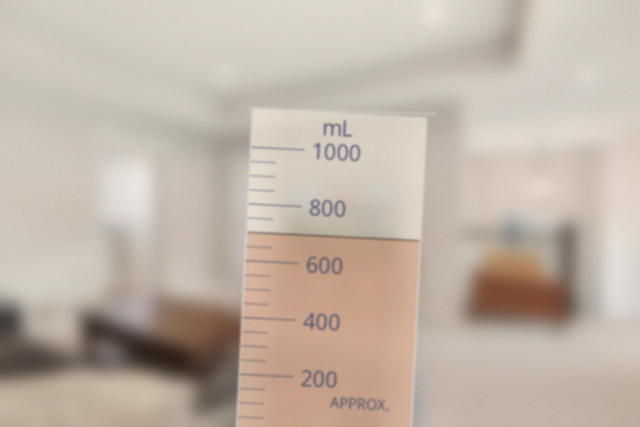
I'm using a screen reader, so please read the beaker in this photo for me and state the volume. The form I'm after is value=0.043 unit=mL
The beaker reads value=700 unit=mL
